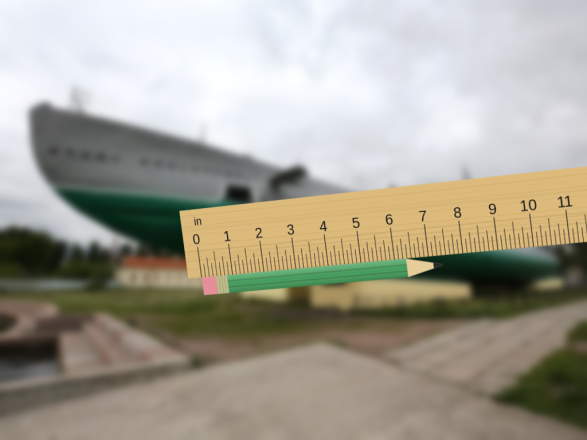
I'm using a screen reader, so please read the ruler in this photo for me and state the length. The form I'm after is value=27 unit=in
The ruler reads value=7.375 unit=in
